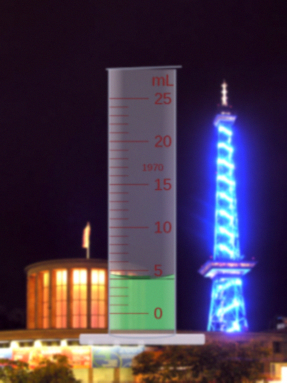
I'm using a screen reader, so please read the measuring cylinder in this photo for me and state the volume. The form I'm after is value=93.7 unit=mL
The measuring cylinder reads value=4 unit=mL
